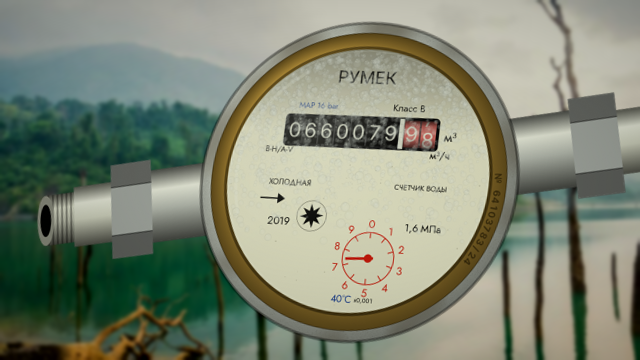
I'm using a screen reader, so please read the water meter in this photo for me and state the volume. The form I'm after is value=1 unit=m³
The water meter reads value=660079.977 unit=m³
